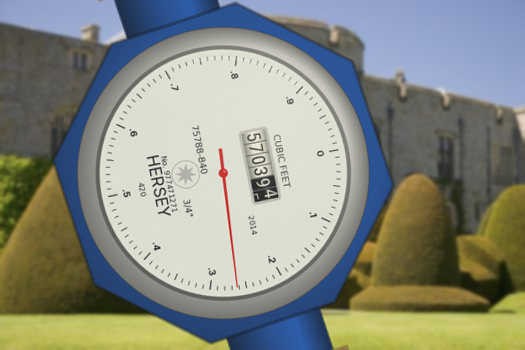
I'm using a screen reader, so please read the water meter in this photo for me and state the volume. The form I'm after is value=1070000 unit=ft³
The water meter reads value=570394.26 unit=ft³
